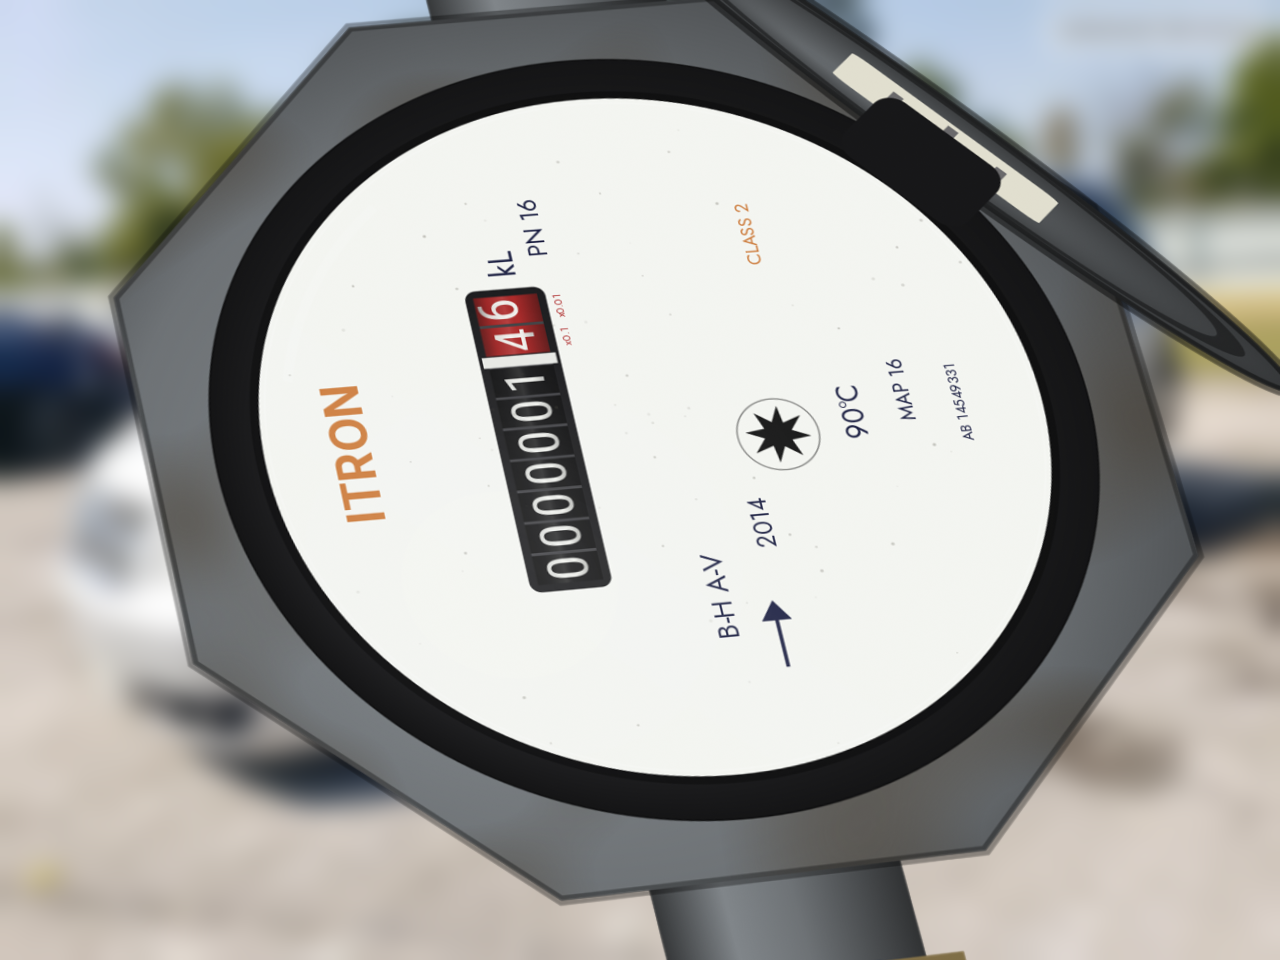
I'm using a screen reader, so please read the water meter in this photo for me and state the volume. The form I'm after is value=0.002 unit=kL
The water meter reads value=1.46 unit=kL
